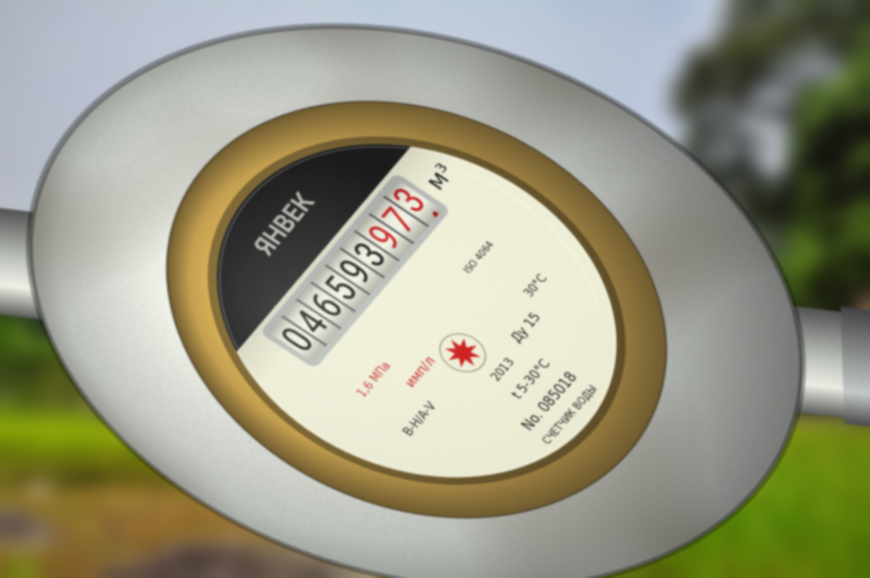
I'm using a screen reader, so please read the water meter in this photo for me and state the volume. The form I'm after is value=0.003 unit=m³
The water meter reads value=46593.973 unit=m³
